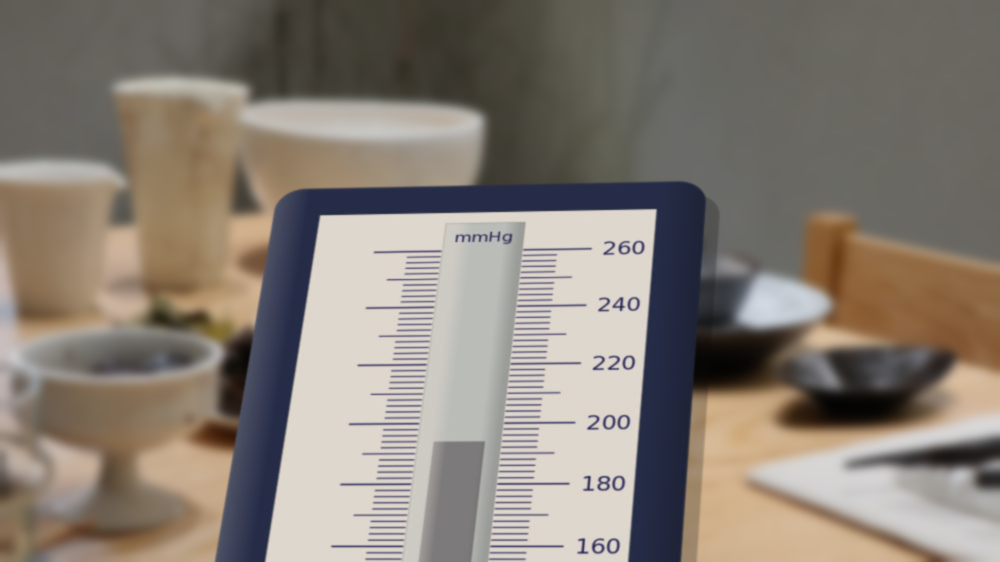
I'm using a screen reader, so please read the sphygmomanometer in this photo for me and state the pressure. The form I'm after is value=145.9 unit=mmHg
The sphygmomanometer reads value=194 unit=mmHg
